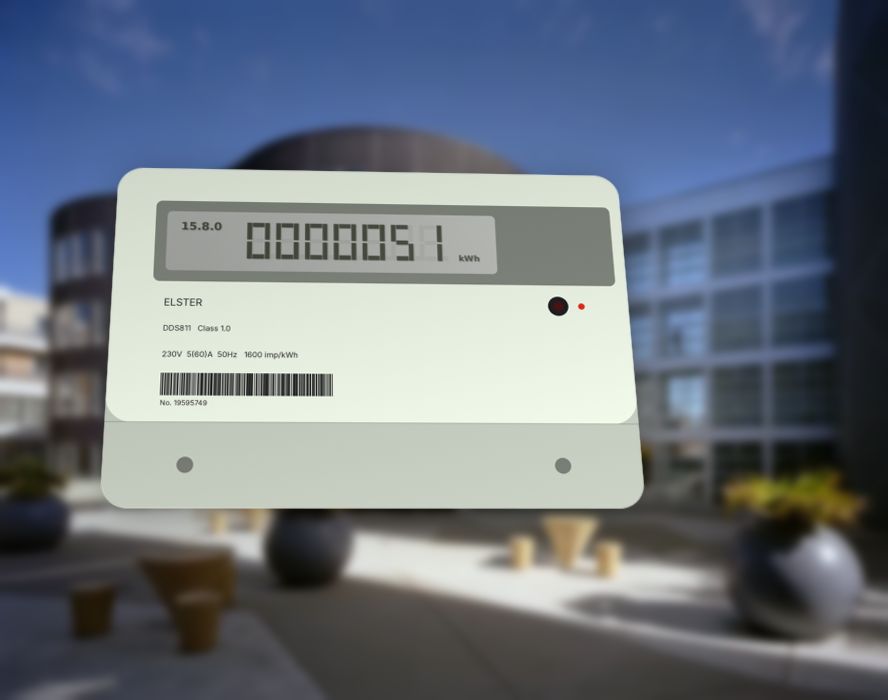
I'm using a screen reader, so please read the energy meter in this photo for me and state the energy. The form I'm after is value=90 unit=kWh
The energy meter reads value=51 unit=kWh
